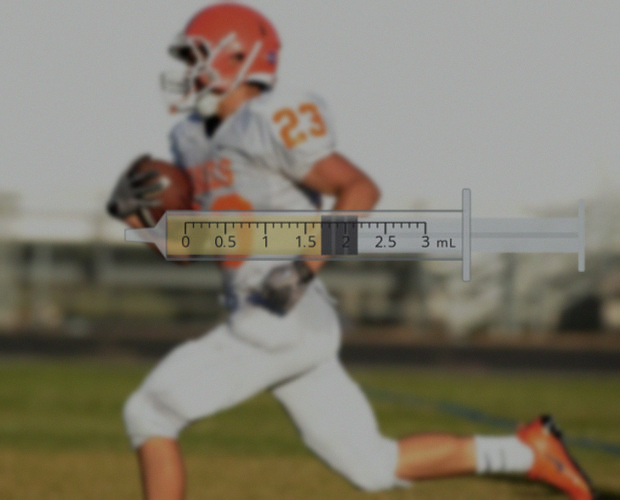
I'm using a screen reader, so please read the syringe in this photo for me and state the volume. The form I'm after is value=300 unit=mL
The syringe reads value=1.7 unit=mL
